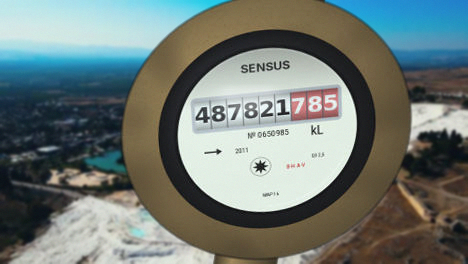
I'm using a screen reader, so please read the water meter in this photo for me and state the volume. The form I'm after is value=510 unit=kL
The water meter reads value=487821.785 unit=kL
